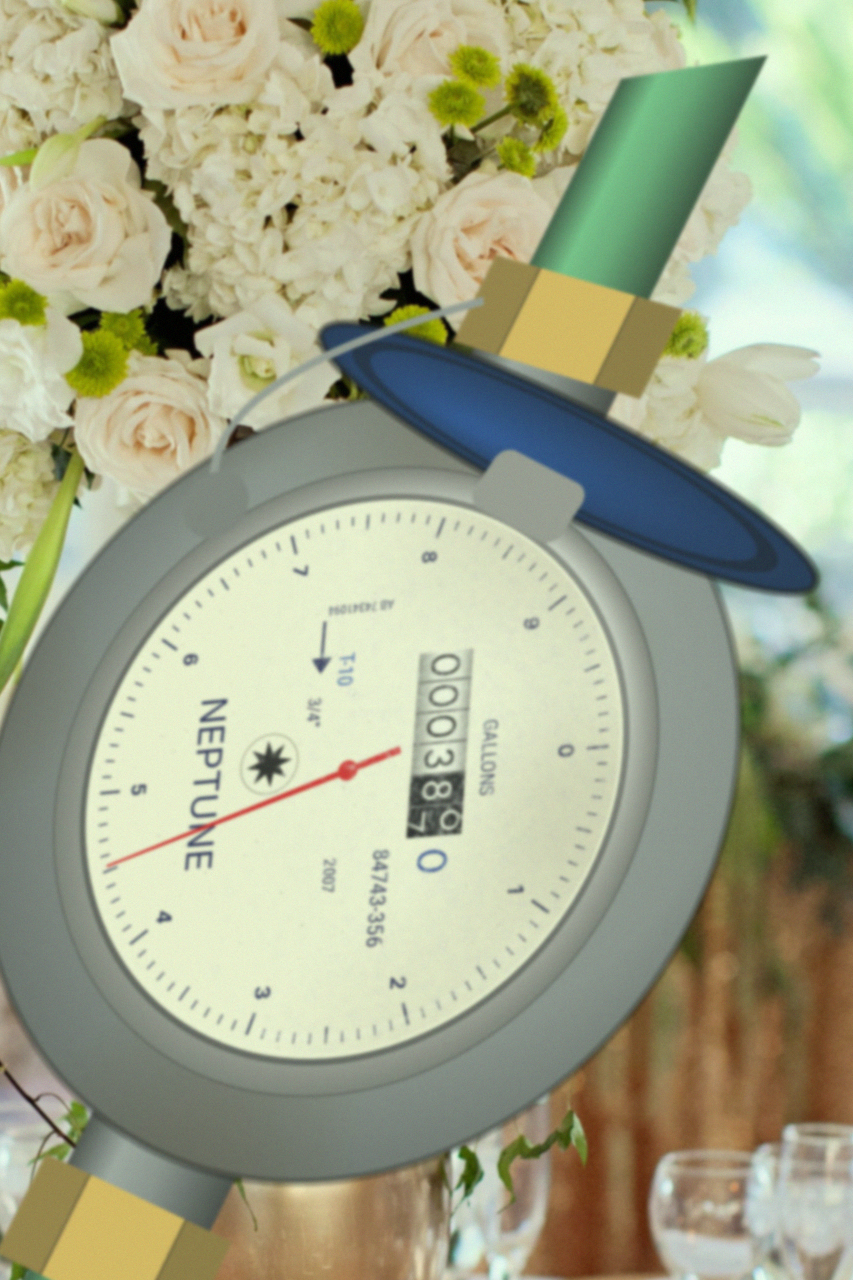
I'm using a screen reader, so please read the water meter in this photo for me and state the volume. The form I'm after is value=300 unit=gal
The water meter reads value=3864.5 unit=gal
